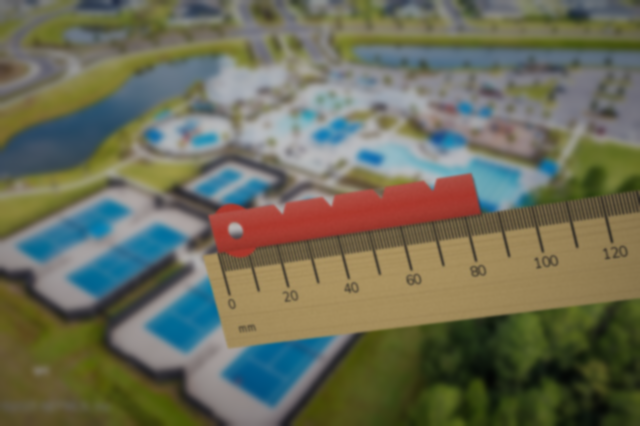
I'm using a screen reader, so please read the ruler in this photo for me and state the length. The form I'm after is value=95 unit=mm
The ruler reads value=85 unit=mm
